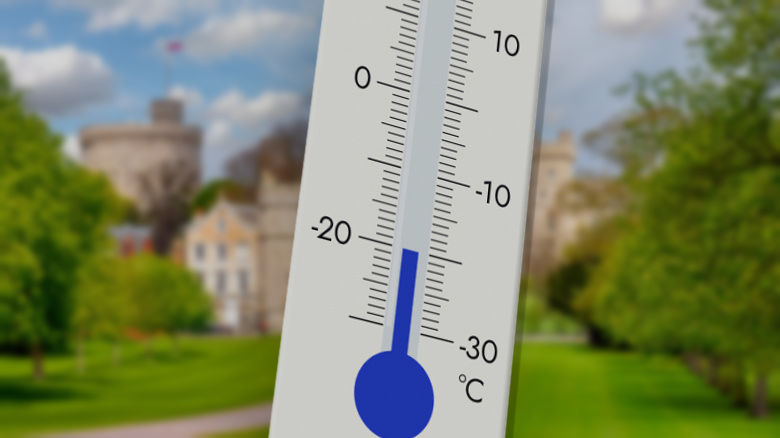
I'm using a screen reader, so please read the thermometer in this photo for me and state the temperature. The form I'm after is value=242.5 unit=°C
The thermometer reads value=-20 unit=°C
